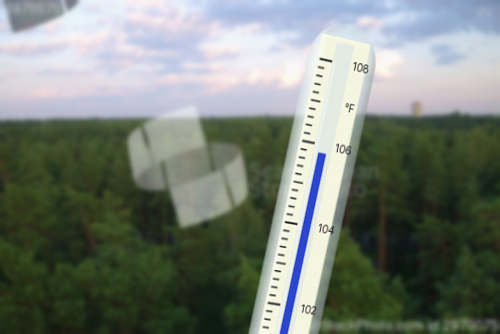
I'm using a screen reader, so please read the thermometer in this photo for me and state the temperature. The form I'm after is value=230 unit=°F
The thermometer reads value=105.8 unit=°F
